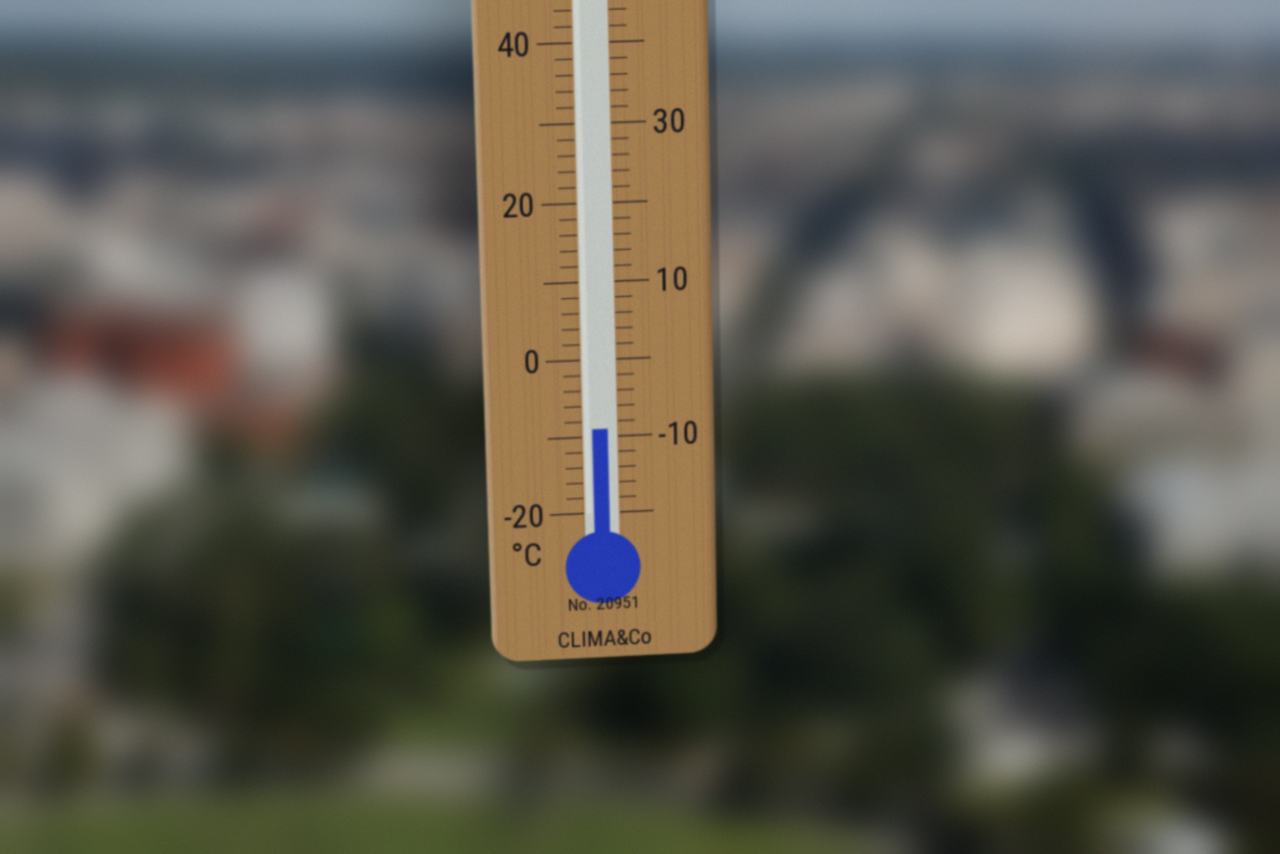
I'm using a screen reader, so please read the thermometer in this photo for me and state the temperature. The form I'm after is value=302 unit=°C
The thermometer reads value=-9 unit=°C
